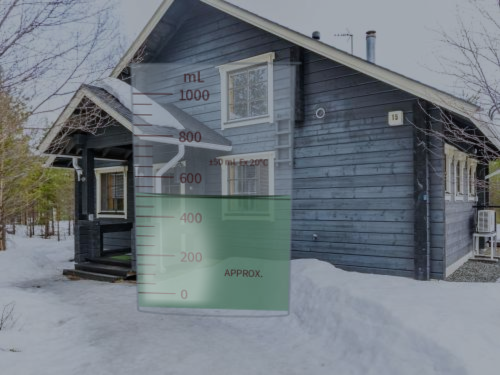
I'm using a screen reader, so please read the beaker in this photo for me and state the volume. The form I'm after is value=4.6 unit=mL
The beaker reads value=500 unit=mL
